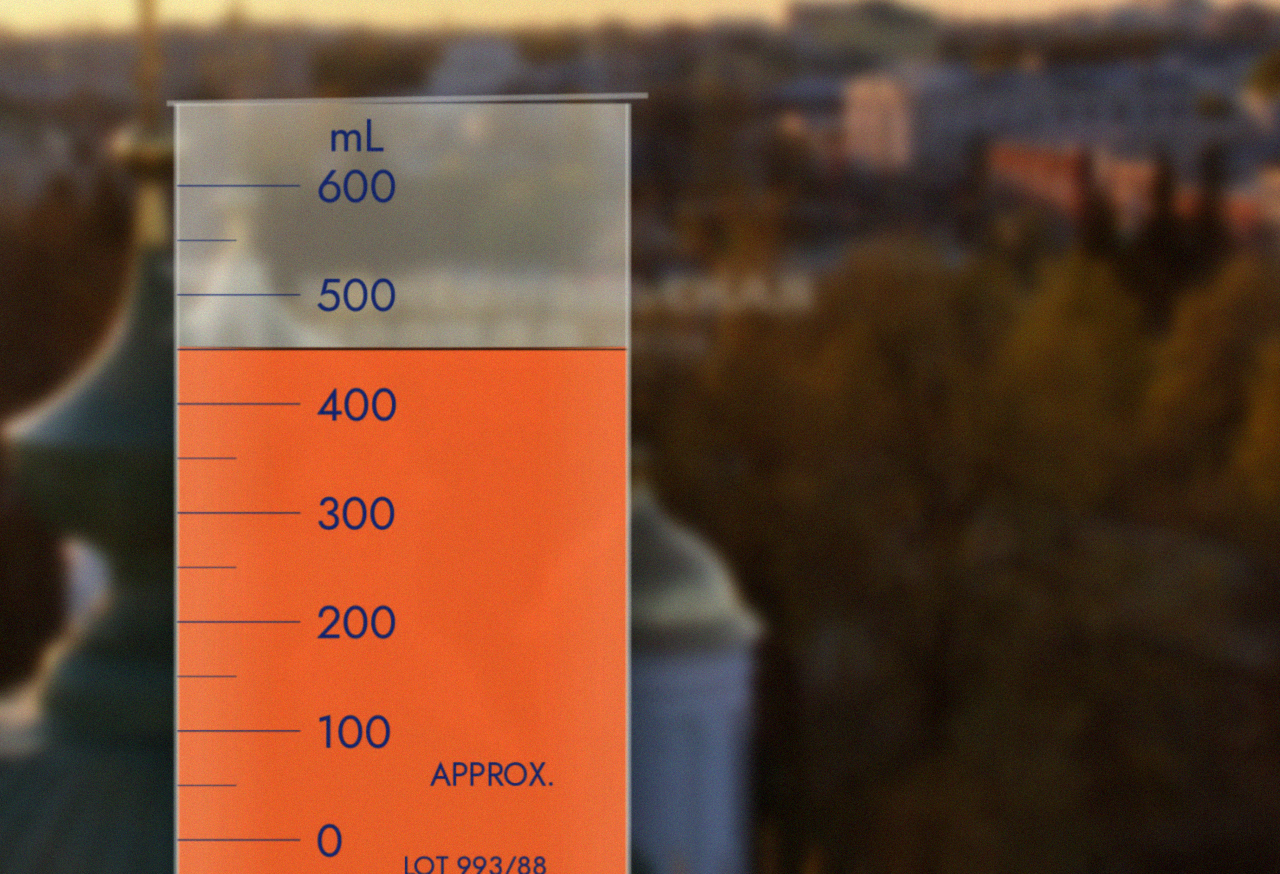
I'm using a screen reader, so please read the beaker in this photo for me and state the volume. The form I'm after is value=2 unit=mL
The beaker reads value=450 unit=mL
